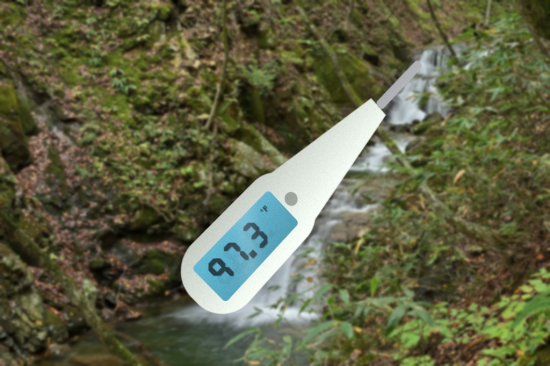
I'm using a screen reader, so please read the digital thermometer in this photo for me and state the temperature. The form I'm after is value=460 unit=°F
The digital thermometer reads value=97.3 unit=°F
